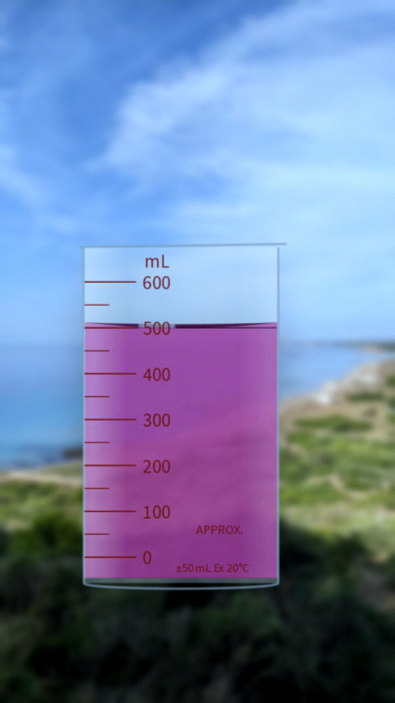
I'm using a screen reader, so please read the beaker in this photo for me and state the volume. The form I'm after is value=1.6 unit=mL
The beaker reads value=500 unit=mL
